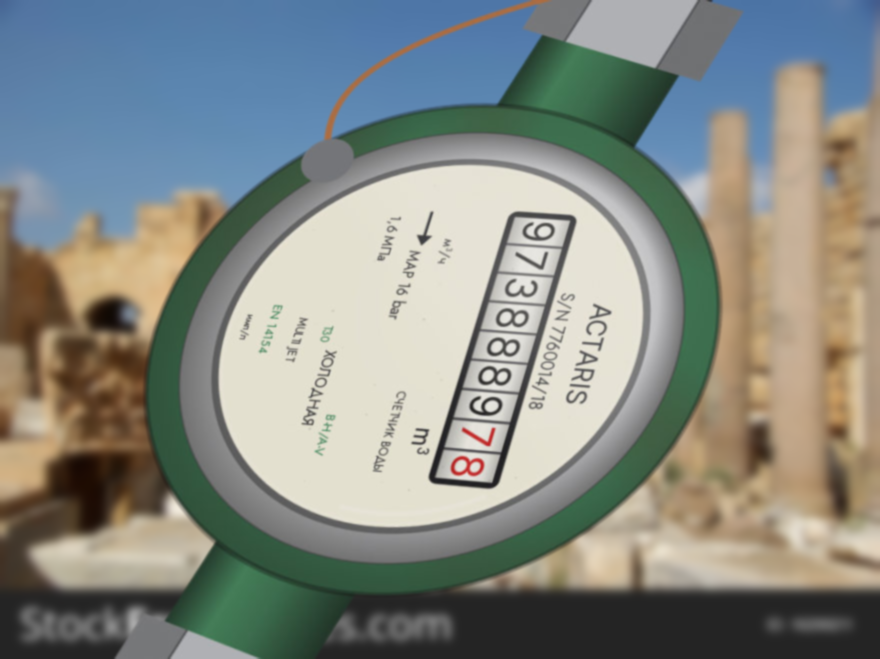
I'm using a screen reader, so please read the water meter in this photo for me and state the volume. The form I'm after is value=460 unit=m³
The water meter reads value=9738889.78 unit=m³
